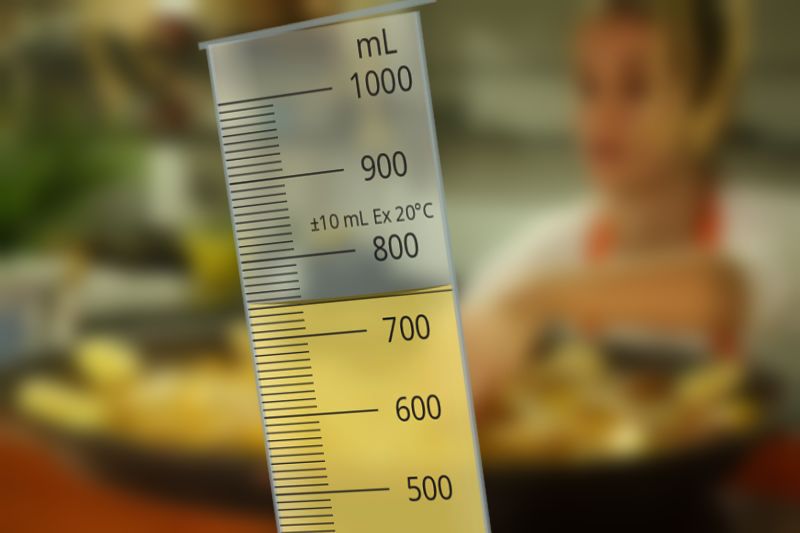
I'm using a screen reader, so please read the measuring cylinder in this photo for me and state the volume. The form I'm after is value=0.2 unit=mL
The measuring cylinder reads value=740 unit=mL
